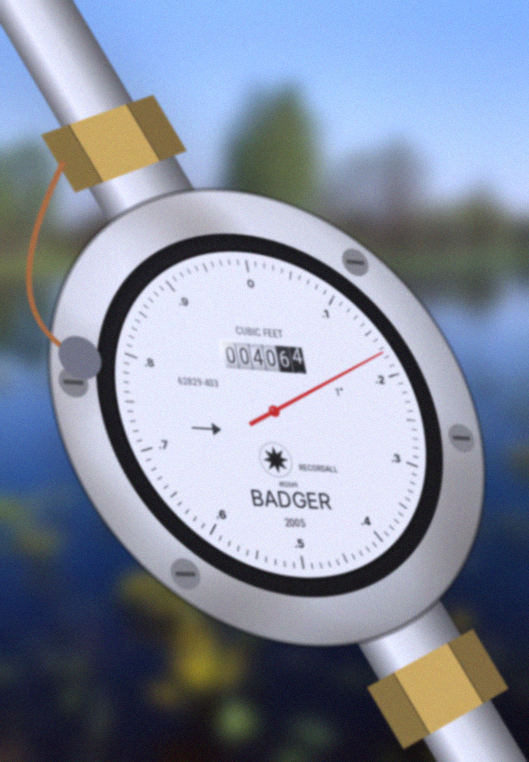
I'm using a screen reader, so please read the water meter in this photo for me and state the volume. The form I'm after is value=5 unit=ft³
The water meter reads value=4064.17 unit=ft³
